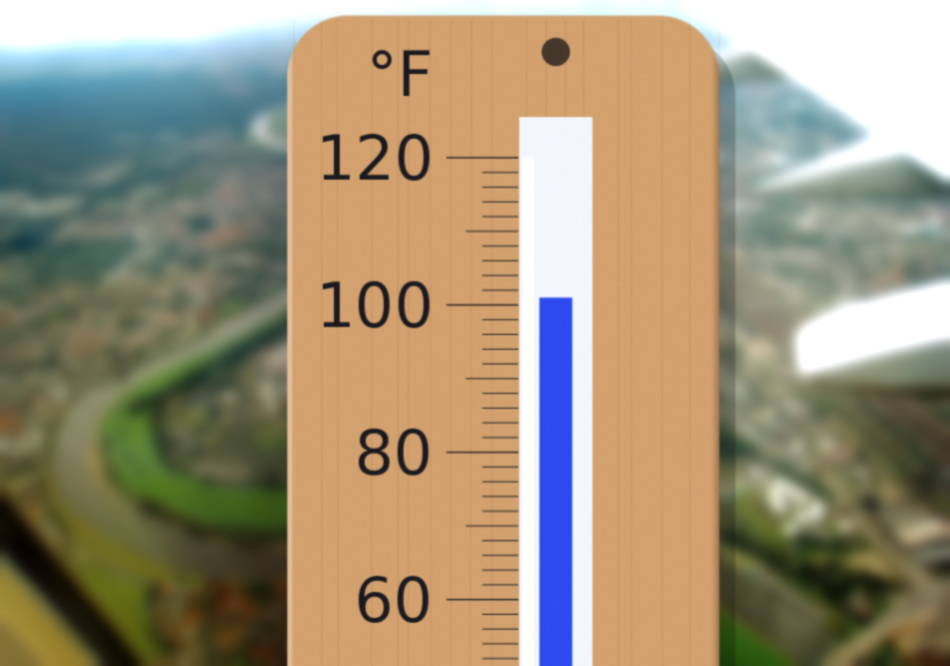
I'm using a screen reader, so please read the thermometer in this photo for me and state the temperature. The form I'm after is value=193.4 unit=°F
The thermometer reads value=101 unit=°F
